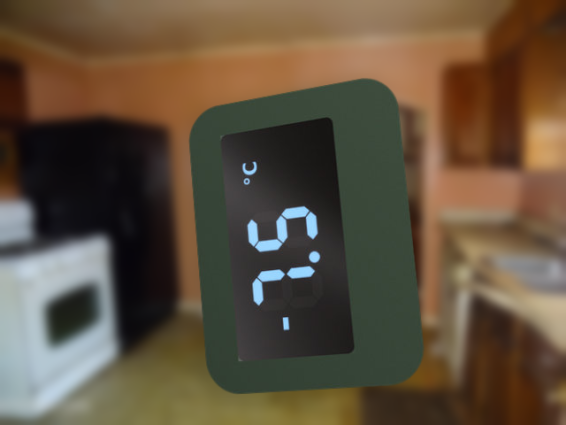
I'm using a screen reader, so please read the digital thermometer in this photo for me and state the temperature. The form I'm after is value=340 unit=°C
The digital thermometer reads value=-7.5 unit=°C
